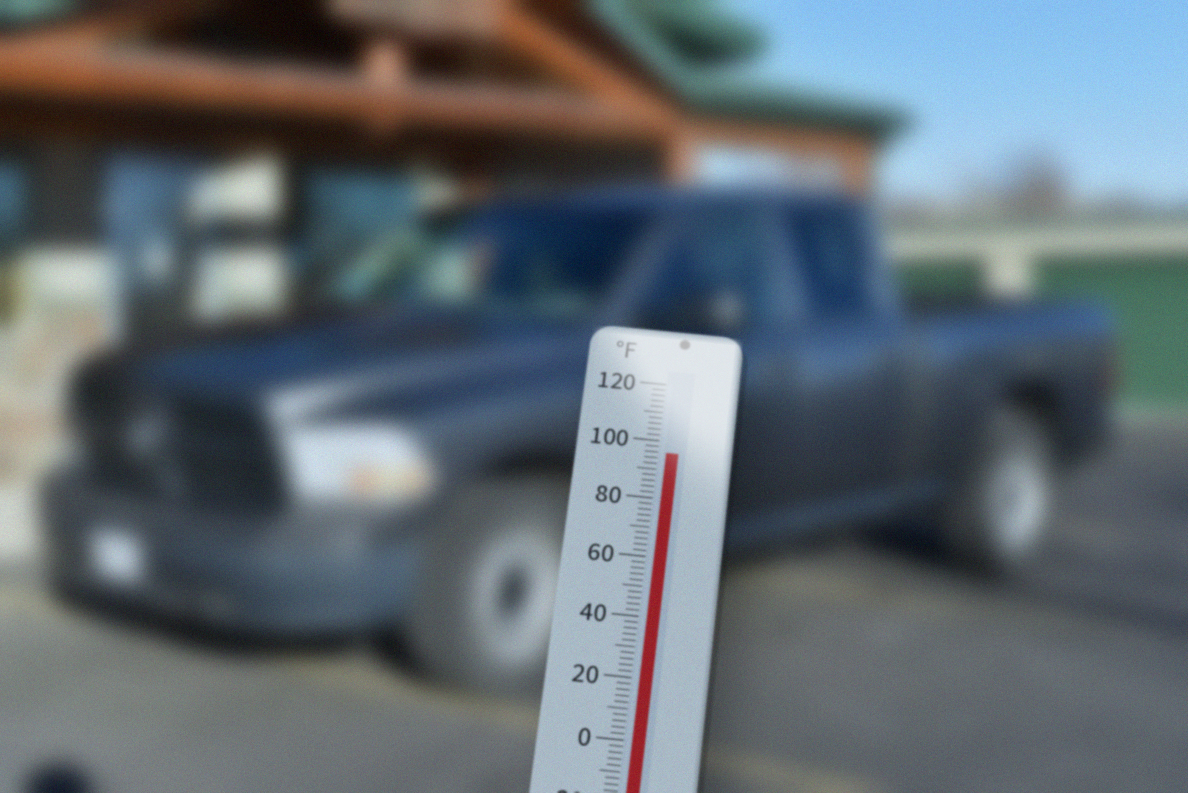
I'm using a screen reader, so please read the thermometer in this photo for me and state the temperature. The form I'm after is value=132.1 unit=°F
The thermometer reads value=96 unit=°F
